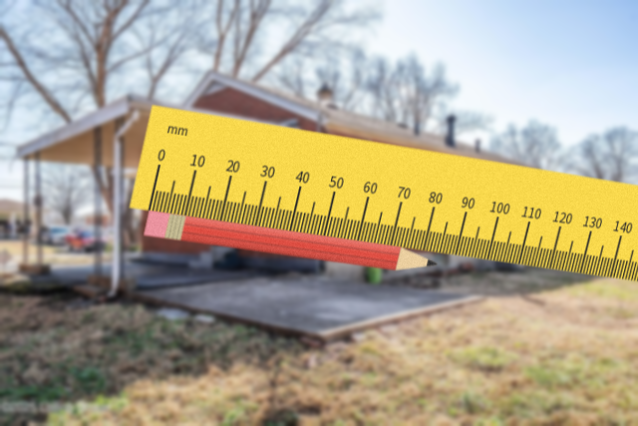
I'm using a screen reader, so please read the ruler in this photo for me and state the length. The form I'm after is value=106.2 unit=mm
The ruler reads value=85 unit=mm
